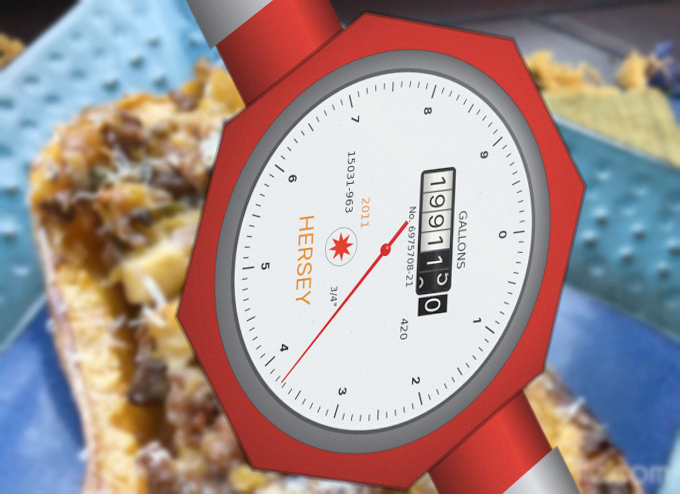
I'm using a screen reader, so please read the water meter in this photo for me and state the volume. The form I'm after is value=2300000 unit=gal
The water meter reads value=1991153.7 unit=gal
